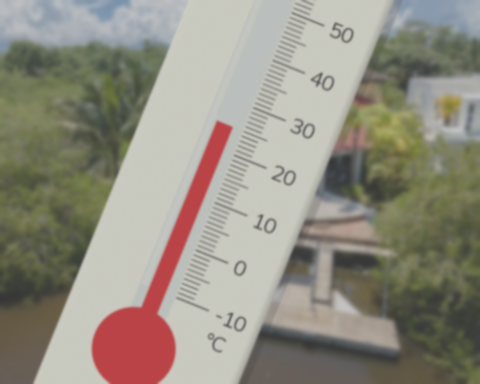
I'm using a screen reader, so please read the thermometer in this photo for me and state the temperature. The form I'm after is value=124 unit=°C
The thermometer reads value=25 unit=°C
